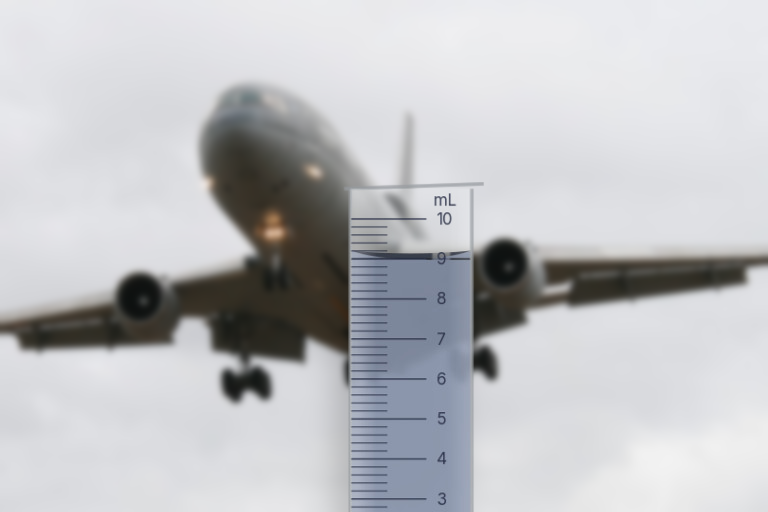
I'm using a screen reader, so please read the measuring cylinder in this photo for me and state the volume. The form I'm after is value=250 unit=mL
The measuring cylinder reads value=9 unit=mL
